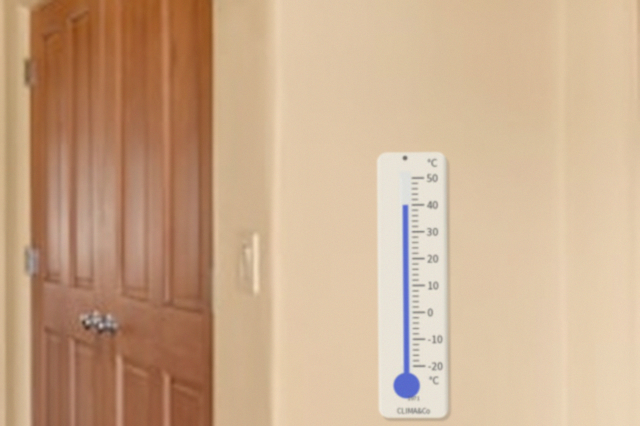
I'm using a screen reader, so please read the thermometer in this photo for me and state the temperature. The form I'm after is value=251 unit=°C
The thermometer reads value=40 unit=°C
